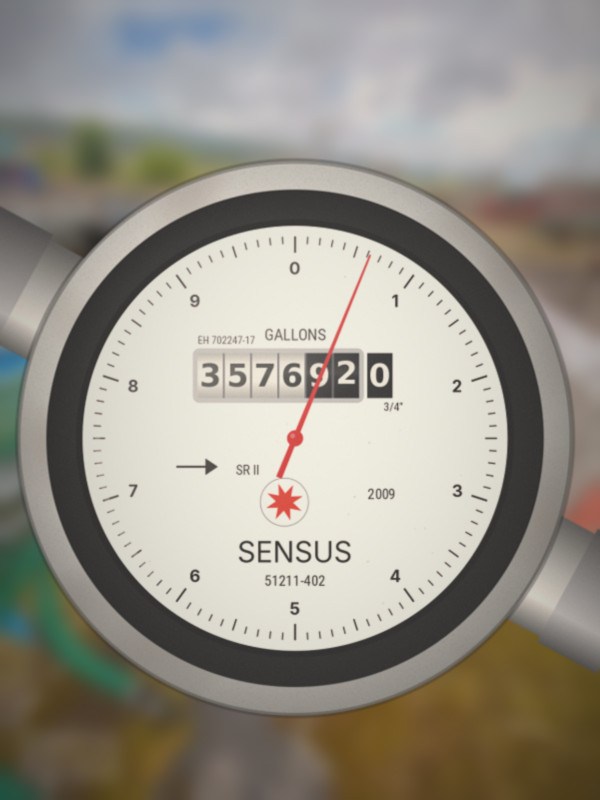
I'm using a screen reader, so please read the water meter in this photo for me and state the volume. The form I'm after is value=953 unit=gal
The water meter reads value=3576920.6 unit=gal
